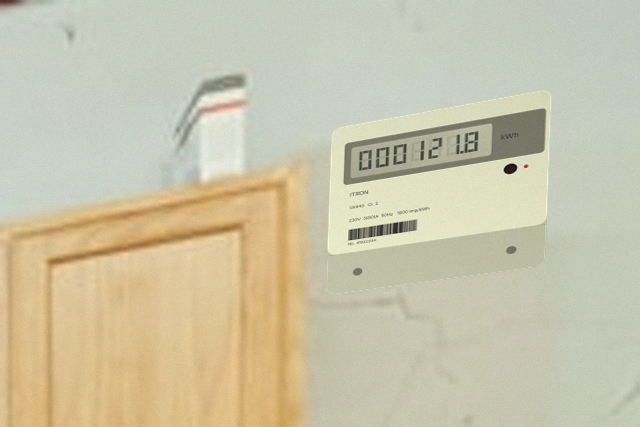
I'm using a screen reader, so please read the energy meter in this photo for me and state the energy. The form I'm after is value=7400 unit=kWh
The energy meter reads value=121.8 unit=kWh
